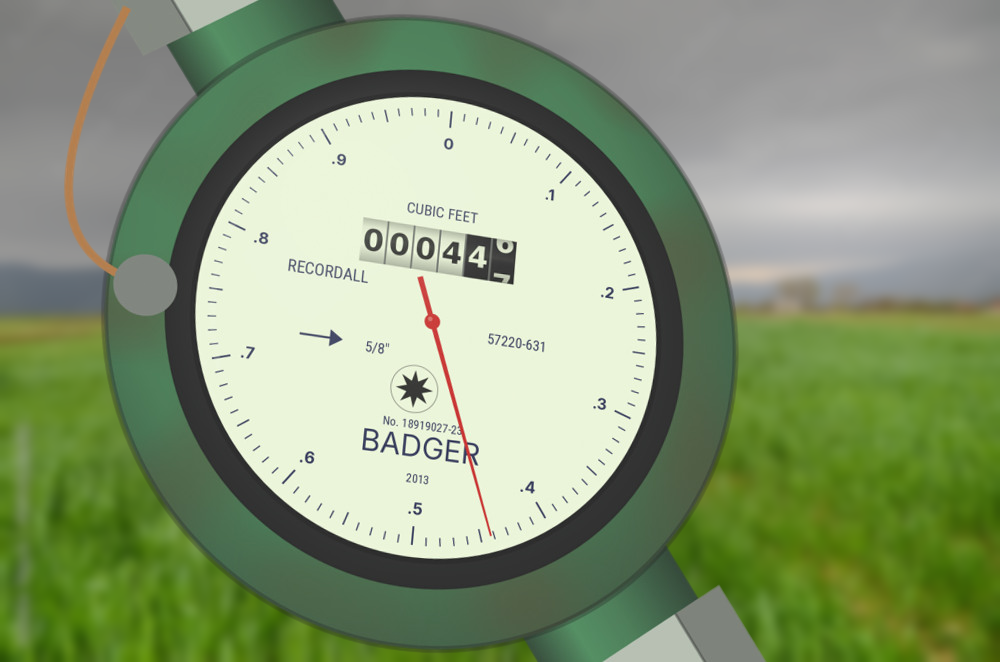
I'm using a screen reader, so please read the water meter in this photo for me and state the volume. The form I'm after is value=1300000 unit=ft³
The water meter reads value=446.44 unit=ft³
